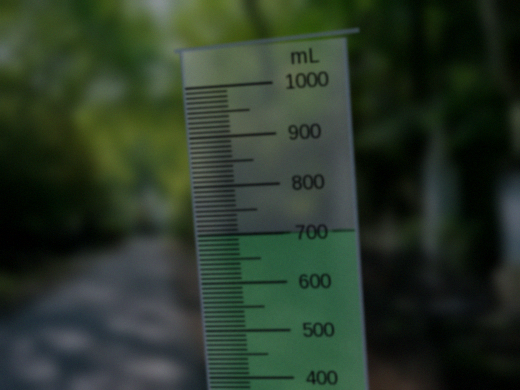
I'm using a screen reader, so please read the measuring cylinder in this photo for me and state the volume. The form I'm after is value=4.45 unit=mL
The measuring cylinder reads value=700 unit=mL
